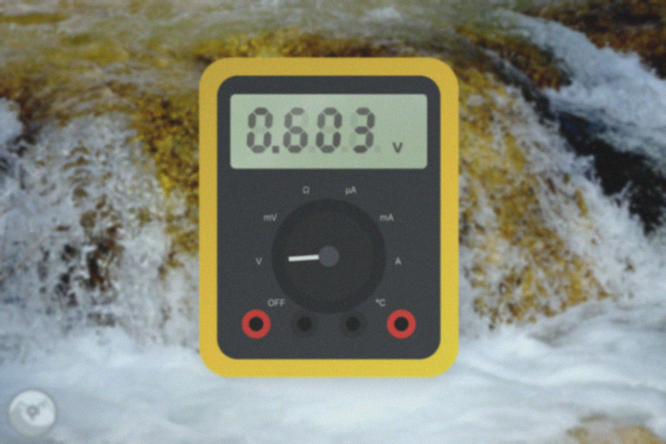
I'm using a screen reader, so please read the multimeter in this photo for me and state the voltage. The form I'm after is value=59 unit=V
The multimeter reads value=0.603 unit=V
